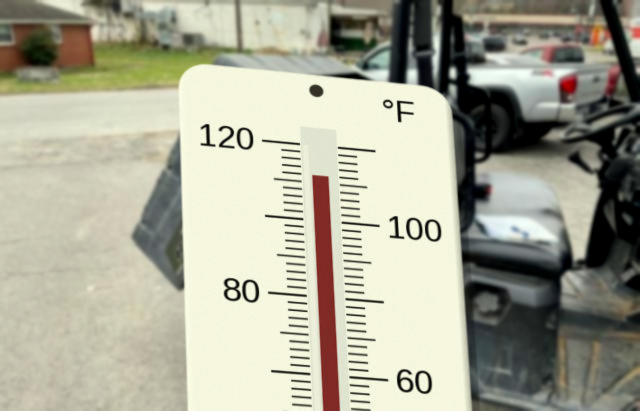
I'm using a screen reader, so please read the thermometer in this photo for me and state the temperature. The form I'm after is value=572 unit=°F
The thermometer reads value=112 unit=°F
